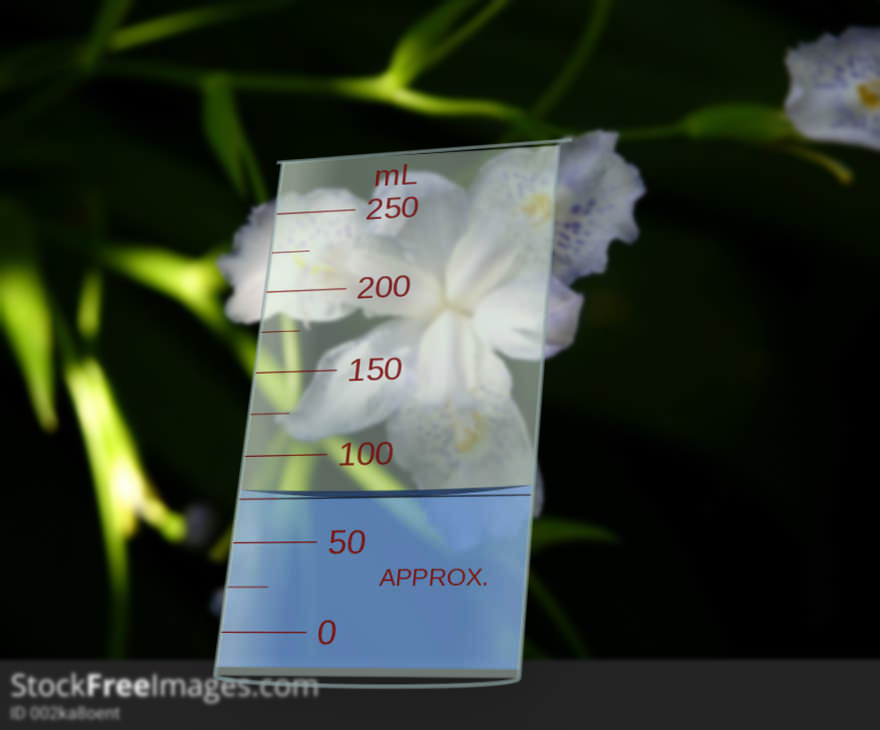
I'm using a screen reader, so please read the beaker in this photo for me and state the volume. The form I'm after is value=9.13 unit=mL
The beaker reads value=75 unit=mL
